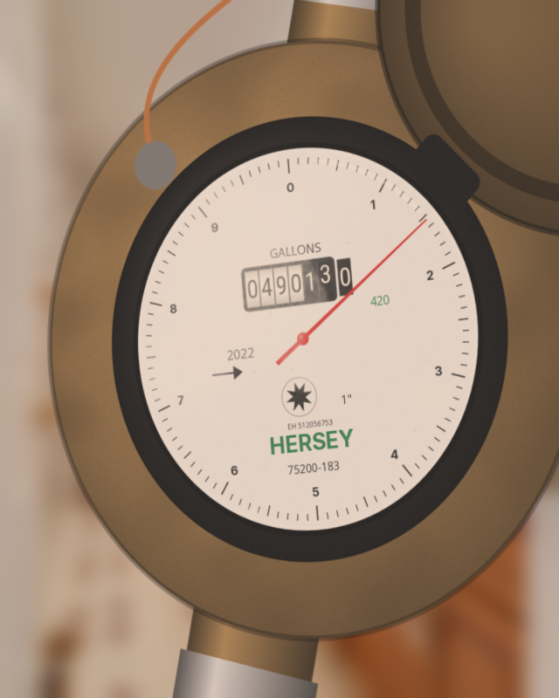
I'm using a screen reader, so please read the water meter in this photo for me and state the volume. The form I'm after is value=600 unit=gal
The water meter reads value=490131.5 unit=gal
